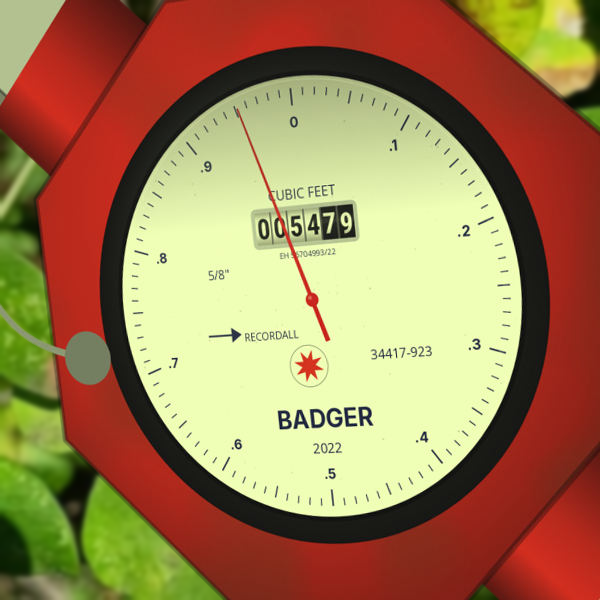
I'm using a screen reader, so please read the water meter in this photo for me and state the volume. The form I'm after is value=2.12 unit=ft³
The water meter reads value=5478.95 unit=ft³
